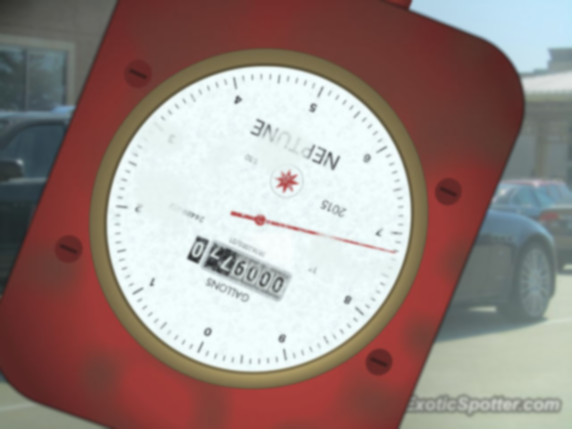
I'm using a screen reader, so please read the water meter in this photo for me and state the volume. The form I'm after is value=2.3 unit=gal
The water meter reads value=9767.2 unit=gal
